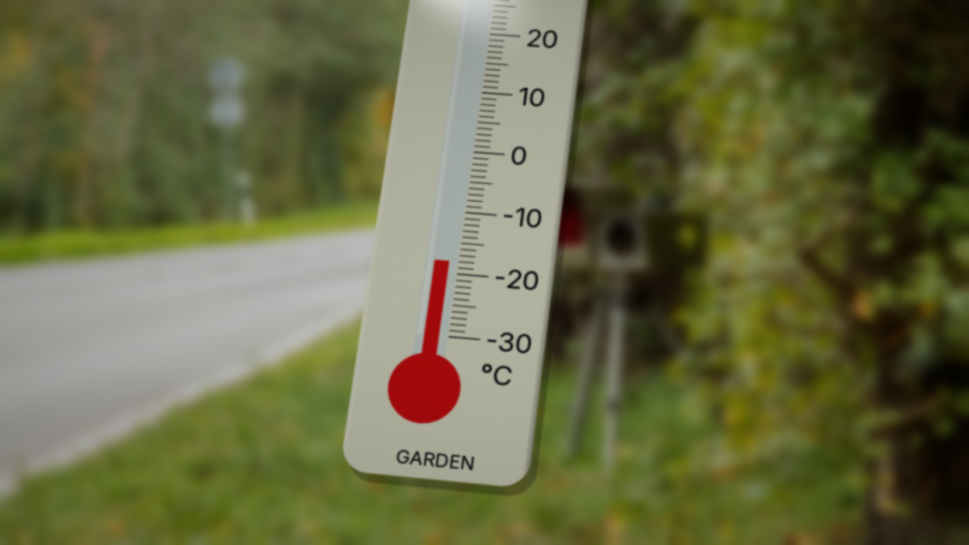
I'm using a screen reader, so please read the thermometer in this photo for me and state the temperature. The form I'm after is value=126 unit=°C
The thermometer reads value=-18 unit=°C
